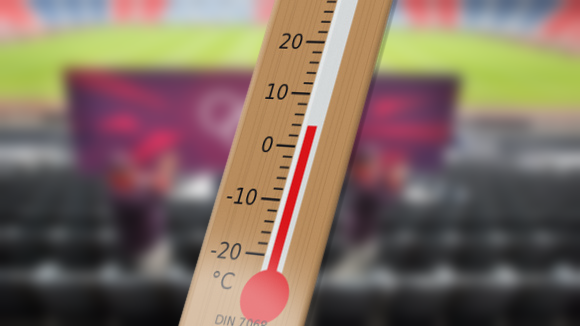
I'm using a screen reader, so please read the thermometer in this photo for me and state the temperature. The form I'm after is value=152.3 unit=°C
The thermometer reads value=4 unit=°C
